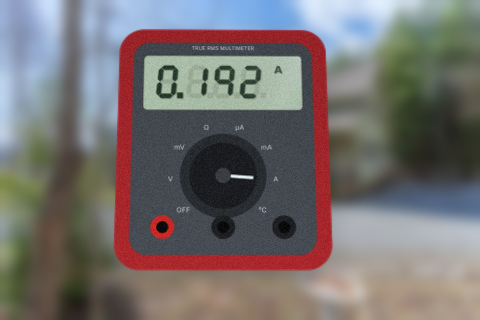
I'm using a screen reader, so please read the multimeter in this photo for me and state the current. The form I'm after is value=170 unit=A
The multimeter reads value=0.192 unit=A
